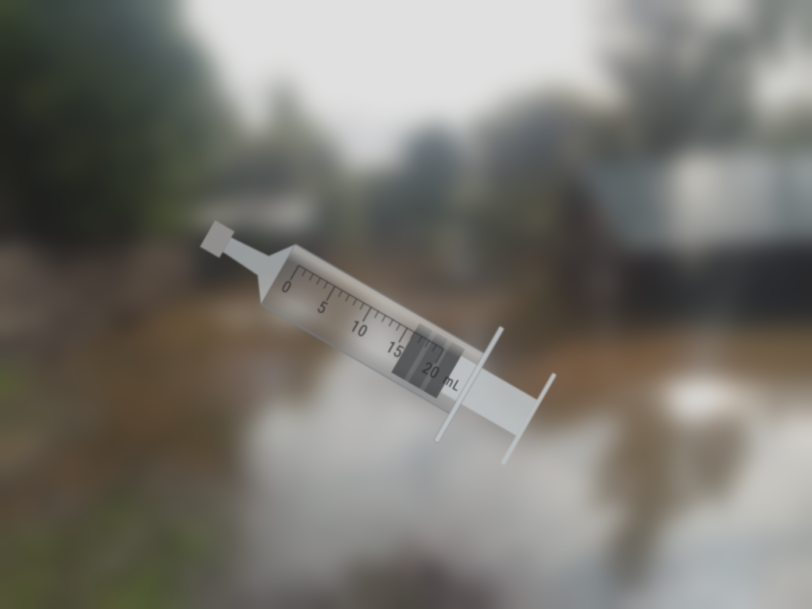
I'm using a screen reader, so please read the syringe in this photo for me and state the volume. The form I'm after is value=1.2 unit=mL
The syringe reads value=16 unit=mL
